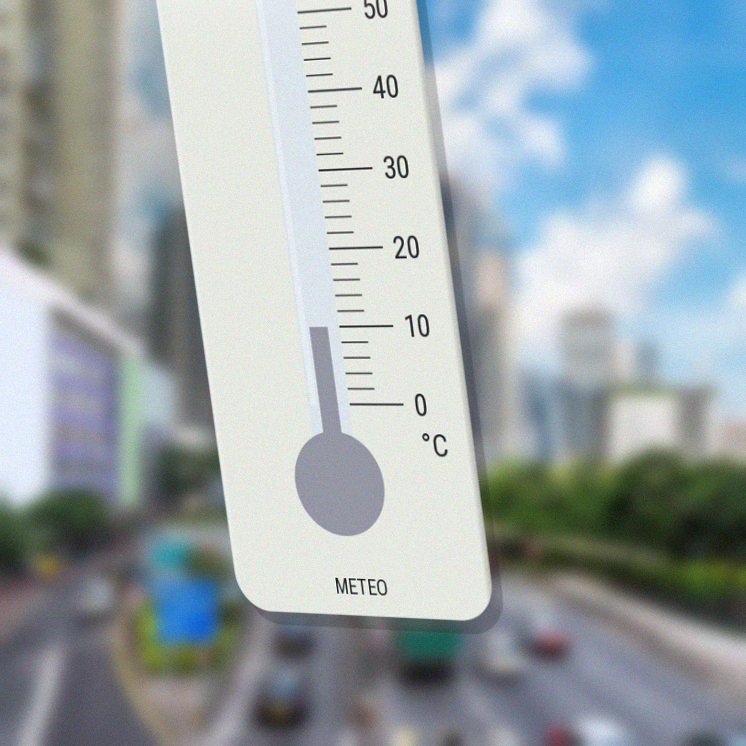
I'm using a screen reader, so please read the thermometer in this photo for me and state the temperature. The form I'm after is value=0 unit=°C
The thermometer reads value=10 unit=°C
